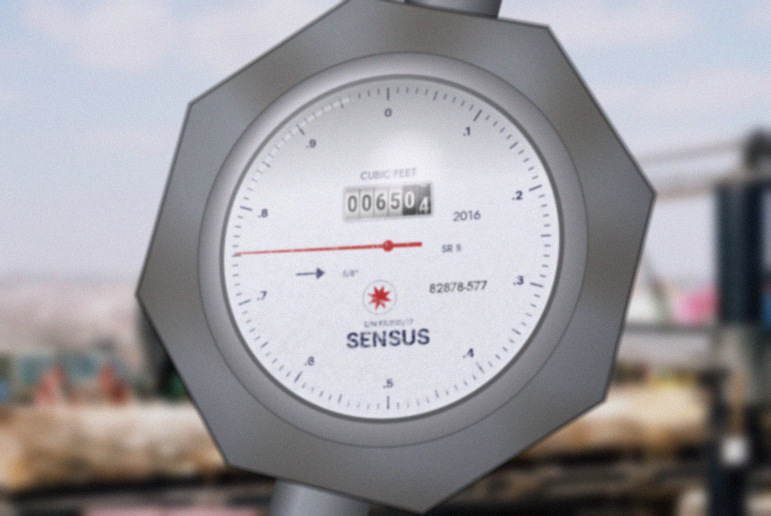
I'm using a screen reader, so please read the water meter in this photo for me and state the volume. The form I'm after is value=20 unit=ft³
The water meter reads value=6503.75 unit=ft³
